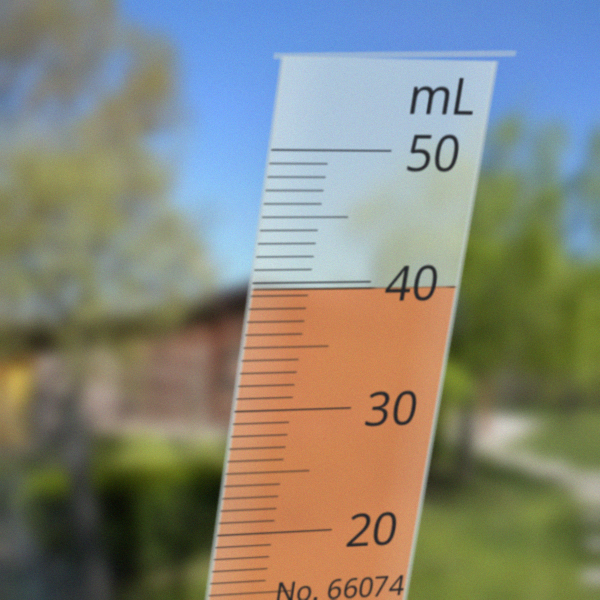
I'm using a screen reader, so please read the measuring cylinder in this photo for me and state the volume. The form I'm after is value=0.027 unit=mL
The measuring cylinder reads value=39.5 unit=mL
